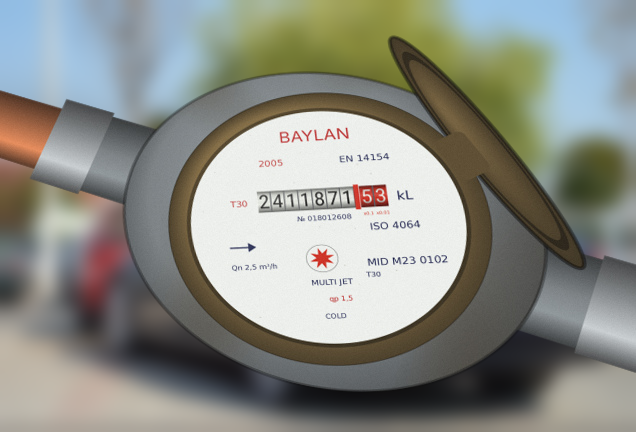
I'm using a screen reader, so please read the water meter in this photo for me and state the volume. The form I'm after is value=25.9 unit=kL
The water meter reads value=2411871.53 unit=kL
